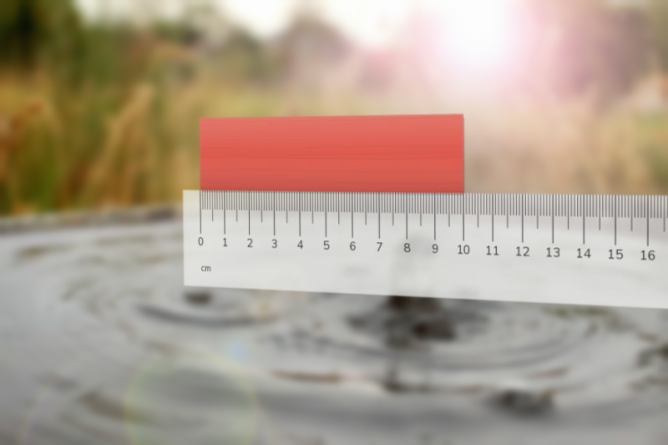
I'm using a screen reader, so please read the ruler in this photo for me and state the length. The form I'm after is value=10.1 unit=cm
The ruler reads value=10 unit=cm
